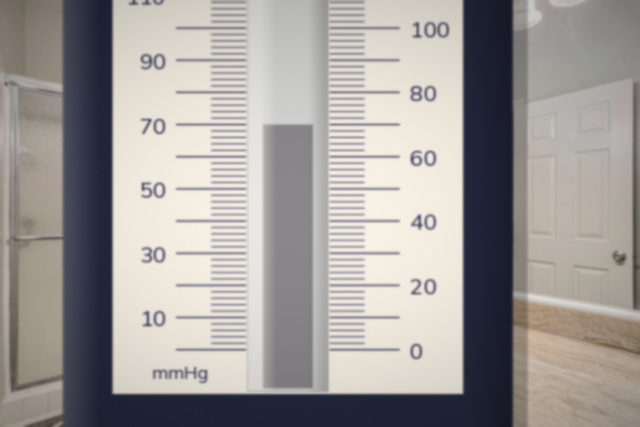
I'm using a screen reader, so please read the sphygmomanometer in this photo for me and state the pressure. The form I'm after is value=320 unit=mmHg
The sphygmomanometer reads value=70 unit=mmHg
